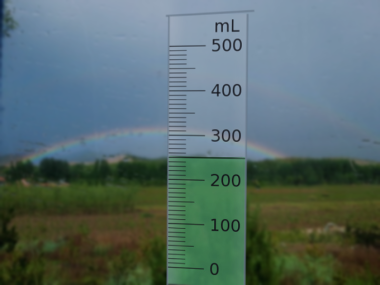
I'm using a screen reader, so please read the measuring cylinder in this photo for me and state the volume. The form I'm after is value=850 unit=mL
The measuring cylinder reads value=250 unit=mL
